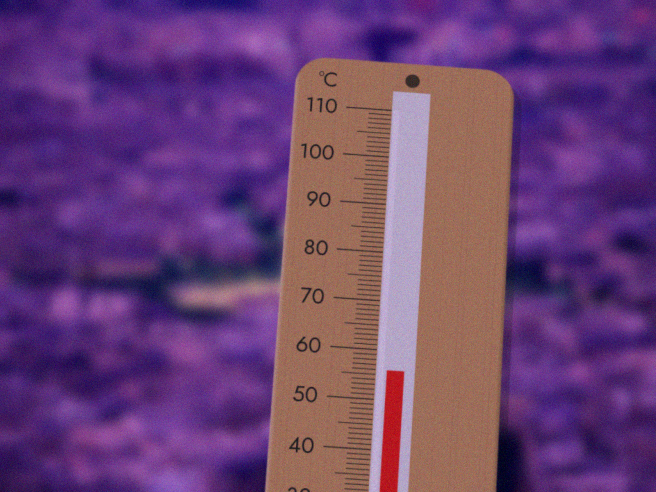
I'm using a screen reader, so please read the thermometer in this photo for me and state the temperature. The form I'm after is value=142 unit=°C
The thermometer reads value=56 unit=°C
